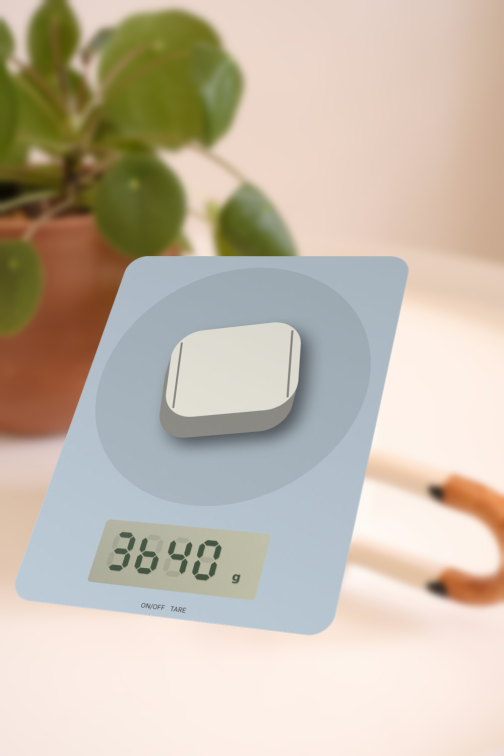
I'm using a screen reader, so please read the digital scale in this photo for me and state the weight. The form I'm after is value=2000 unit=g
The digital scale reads value=3640 unit=g
